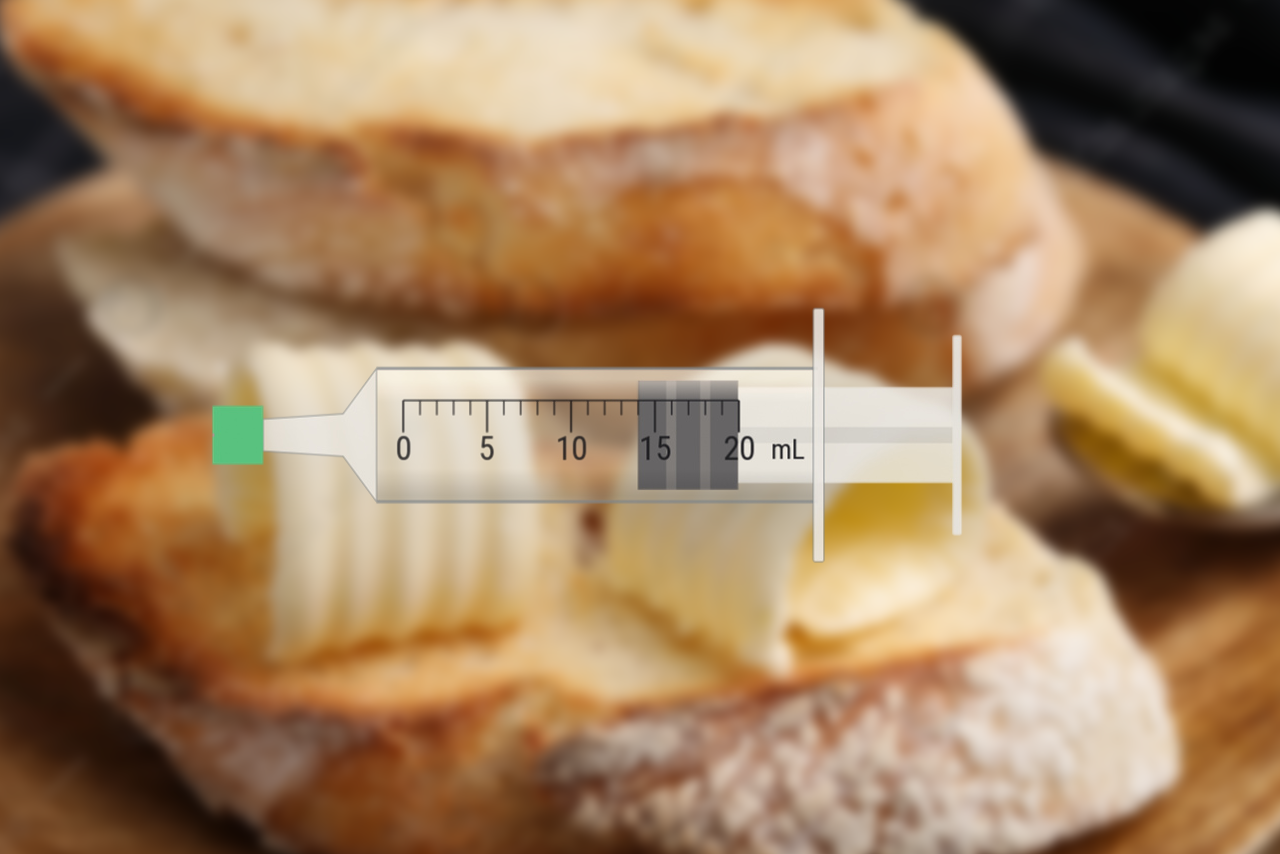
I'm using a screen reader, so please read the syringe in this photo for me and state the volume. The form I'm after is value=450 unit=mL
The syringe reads value=14 unit=mL
